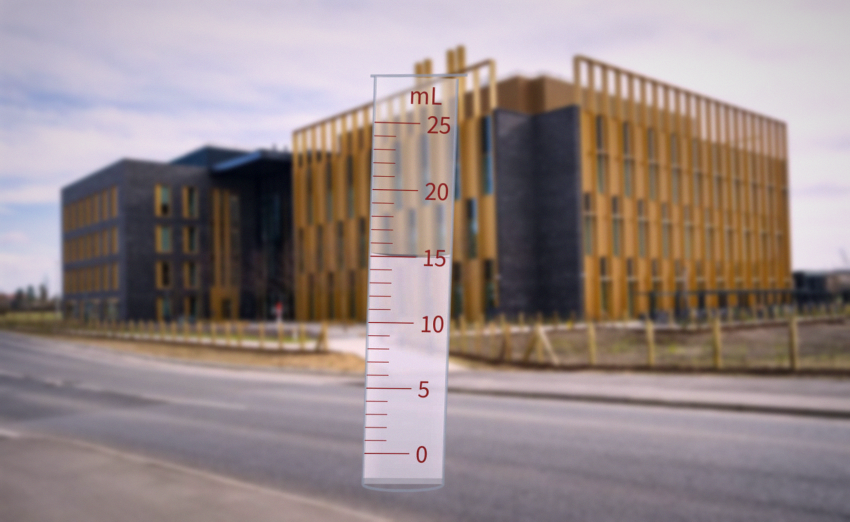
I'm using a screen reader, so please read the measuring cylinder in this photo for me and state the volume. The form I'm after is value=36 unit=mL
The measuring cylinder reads value=15 unit=mL
